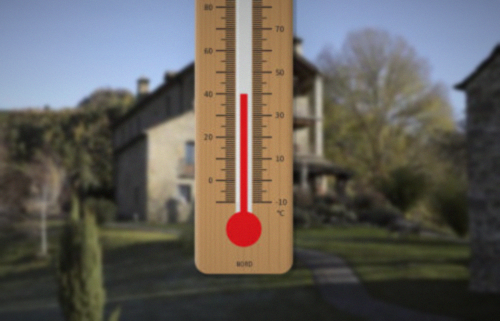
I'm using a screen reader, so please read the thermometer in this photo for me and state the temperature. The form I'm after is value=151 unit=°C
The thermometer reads value=40 unit=°C
